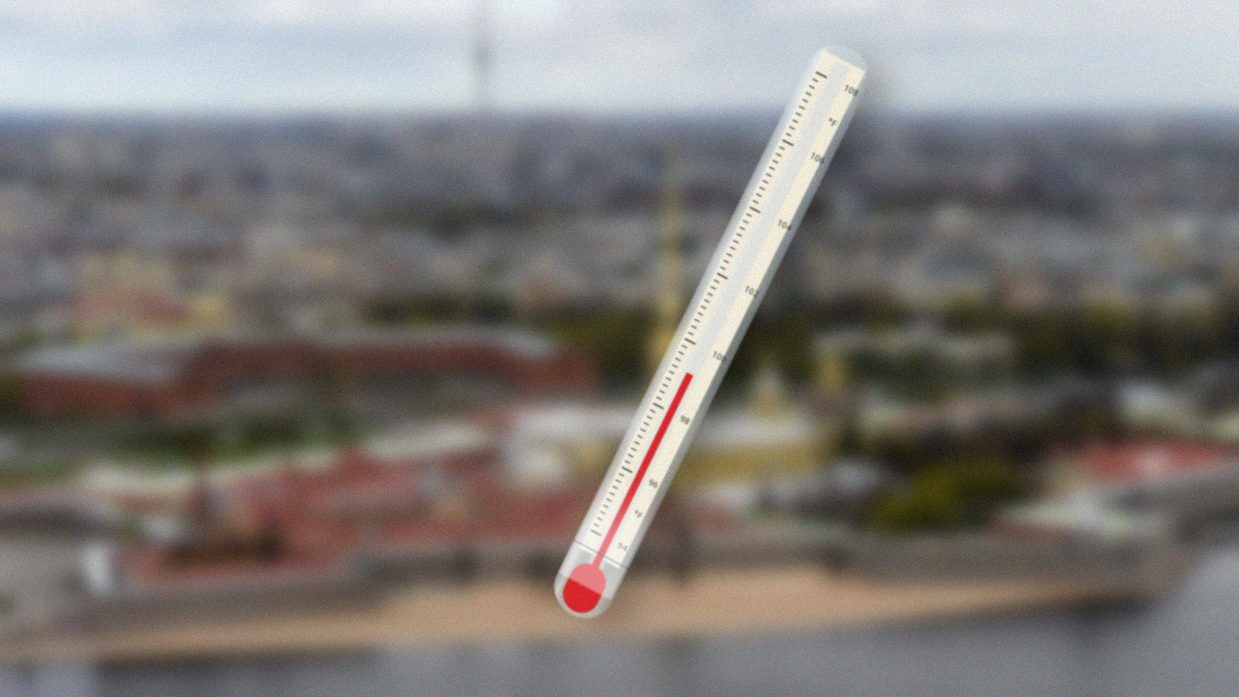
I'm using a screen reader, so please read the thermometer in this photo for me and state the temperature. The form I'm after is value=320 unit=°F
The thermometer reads value=99.2 unit=°F
